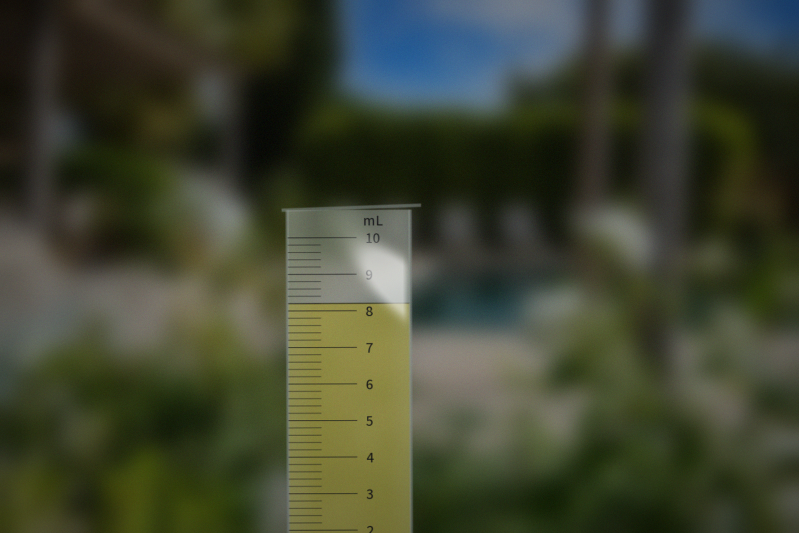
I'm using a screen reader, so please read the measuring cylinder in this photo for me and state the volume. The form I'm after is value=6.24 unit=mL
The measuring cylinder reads value=8.2 unit=mL
